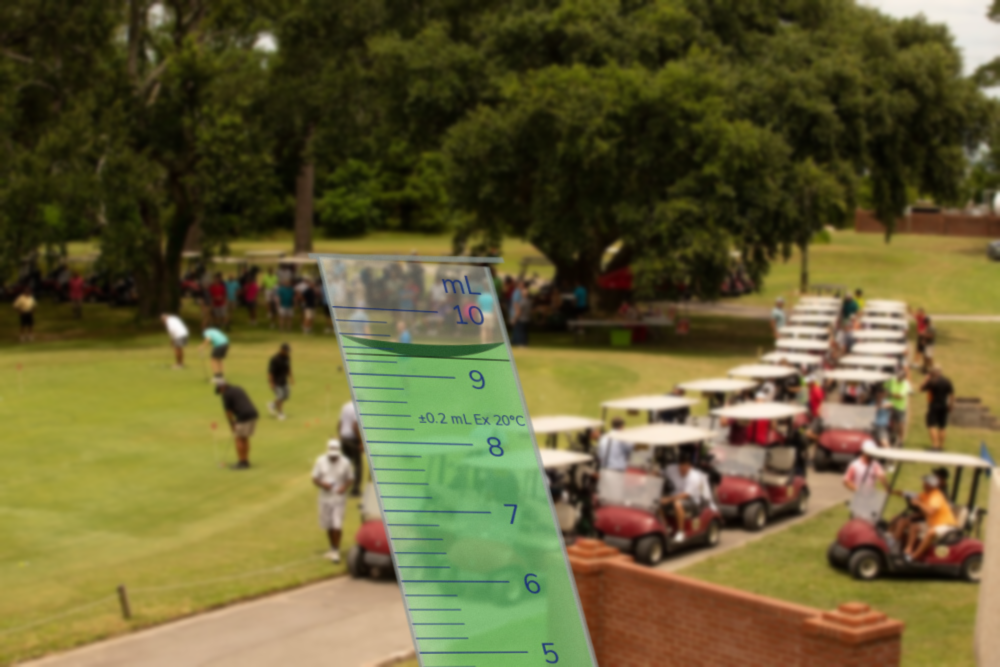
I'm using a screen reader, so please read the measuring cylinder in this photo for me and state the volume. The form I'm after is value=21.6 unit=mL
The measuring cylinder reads value=9.3 unit=mL
